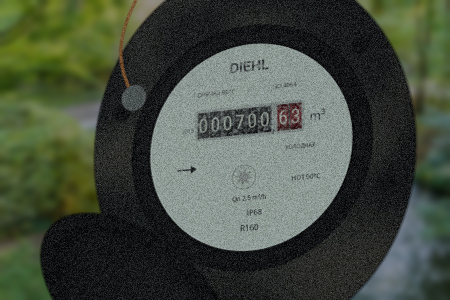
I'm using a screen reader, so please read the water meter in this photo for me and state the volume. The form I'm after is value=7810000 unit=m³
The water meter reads value=700.63 unit=m³
